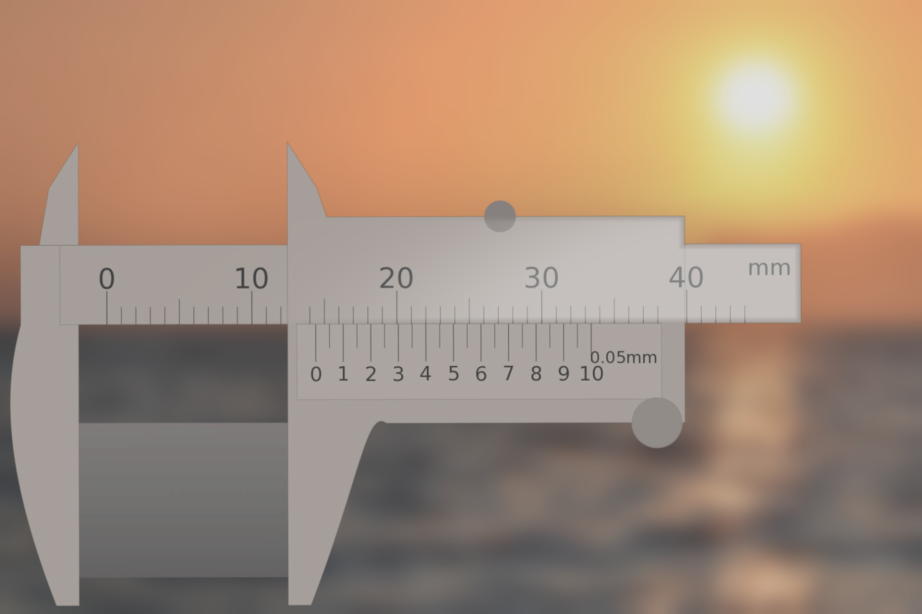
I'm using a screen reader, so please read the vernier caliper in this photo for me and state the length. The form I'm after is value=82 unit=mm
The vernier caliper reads value=14.4 unit=mm
